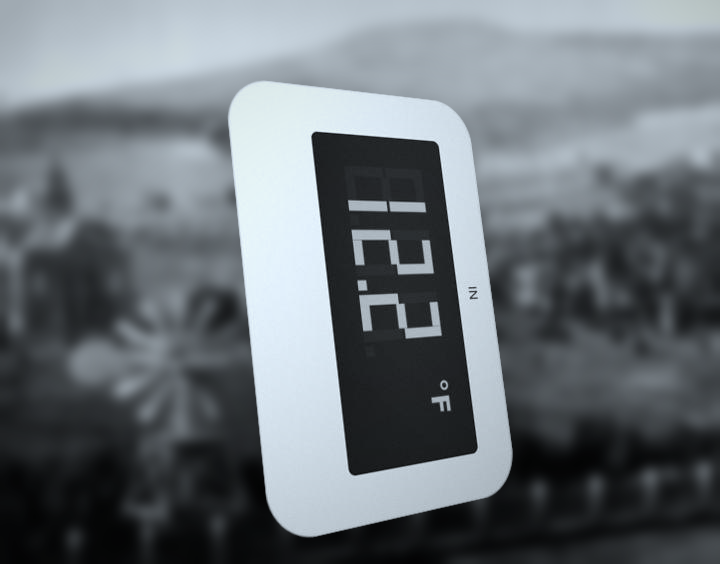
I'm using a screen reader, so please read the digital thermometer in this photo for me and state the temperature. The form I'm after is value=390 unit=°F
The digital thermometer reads value=12.2 unit=°F
